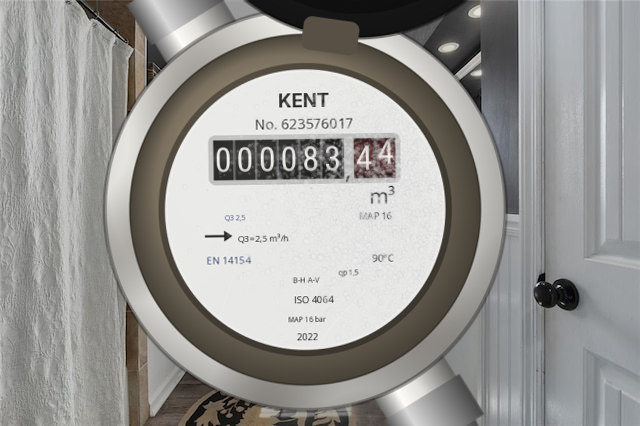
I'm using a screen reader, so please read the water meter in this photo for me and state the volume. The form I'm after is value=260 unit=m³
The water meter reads value=83.44 unit=m³
